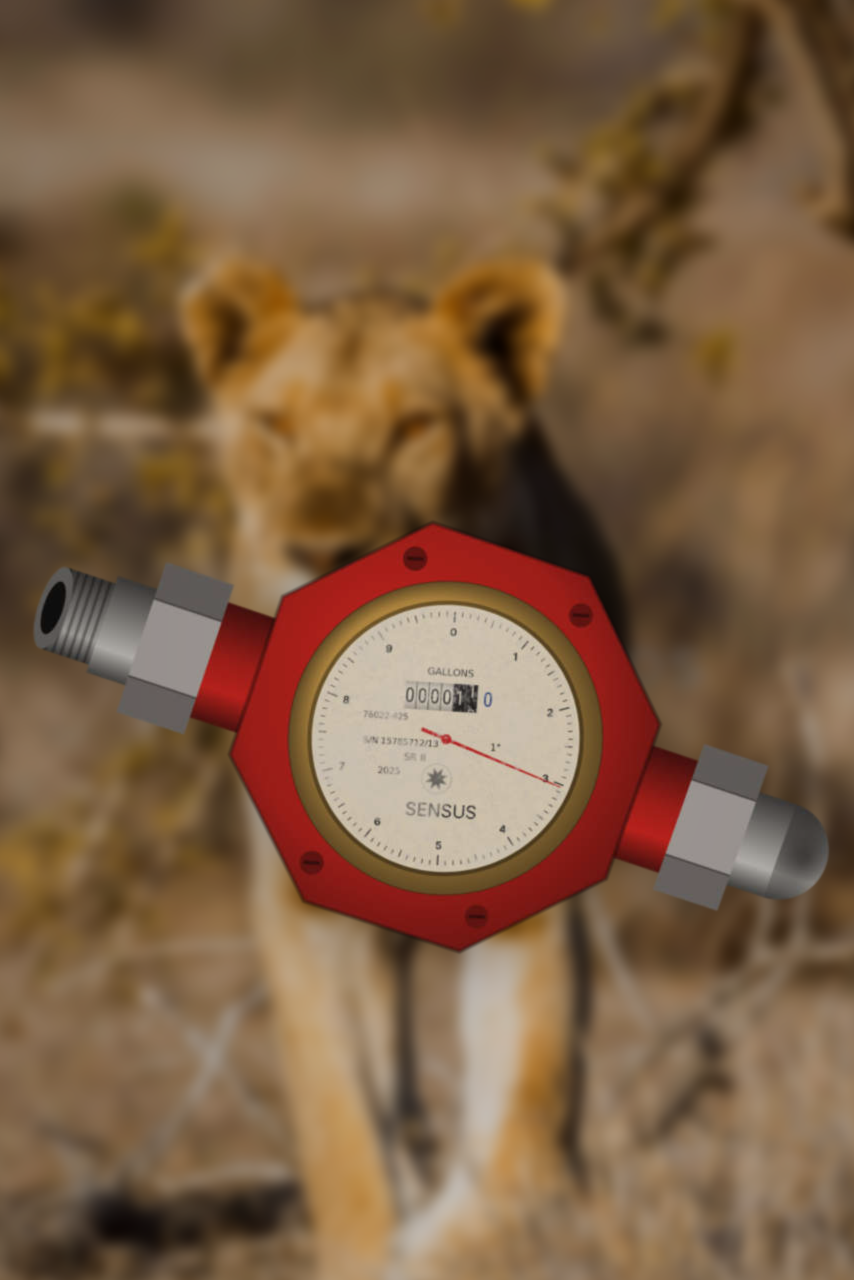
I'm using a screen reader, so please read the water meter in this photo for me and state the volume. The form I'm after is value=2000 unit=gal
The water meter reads value=113.0 unit=gal
